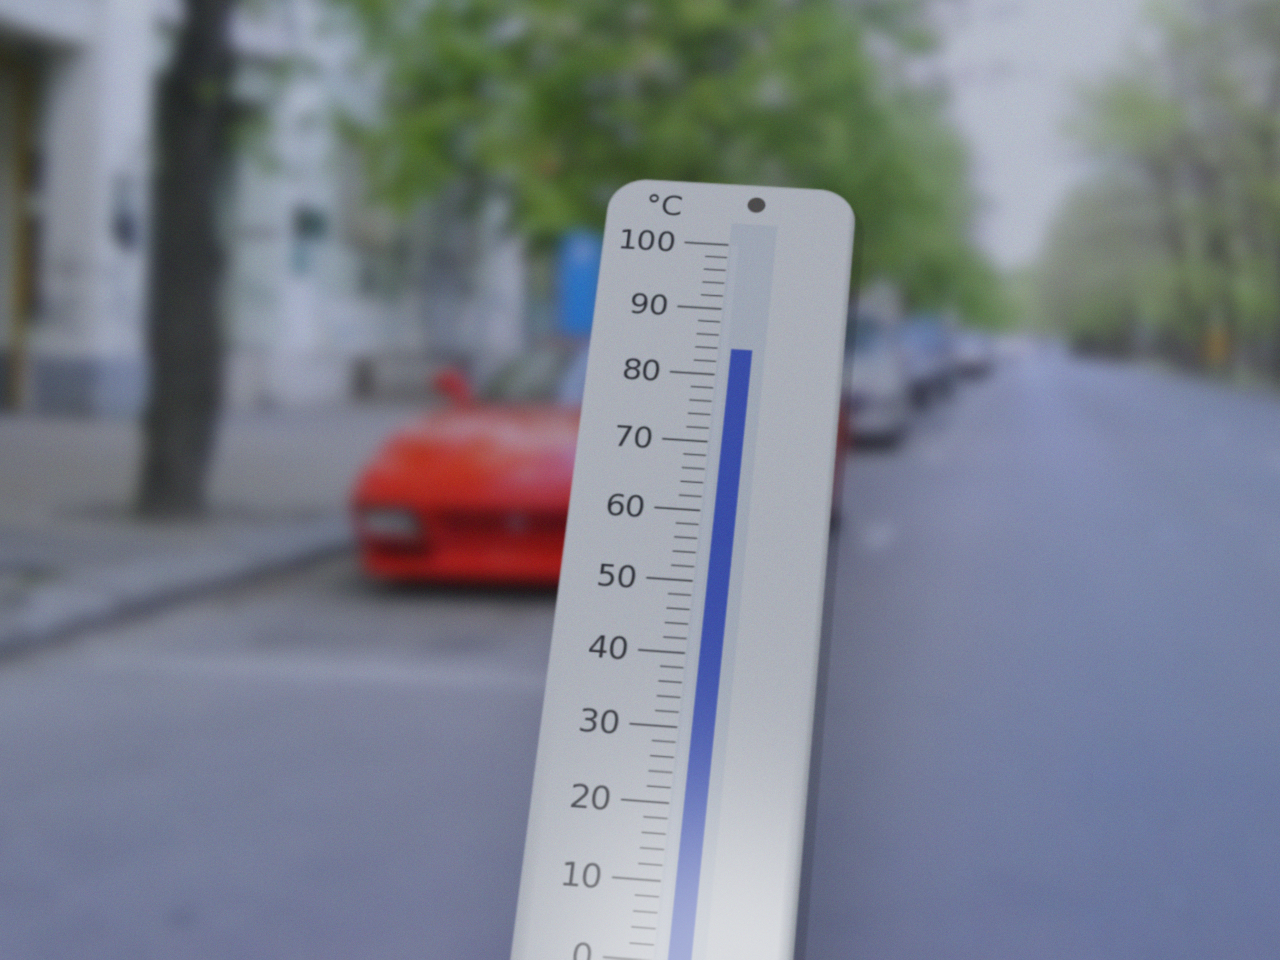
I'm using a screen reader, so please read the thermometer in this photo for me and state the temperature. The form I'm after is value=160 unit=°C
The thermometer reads value=84 unit=°C
